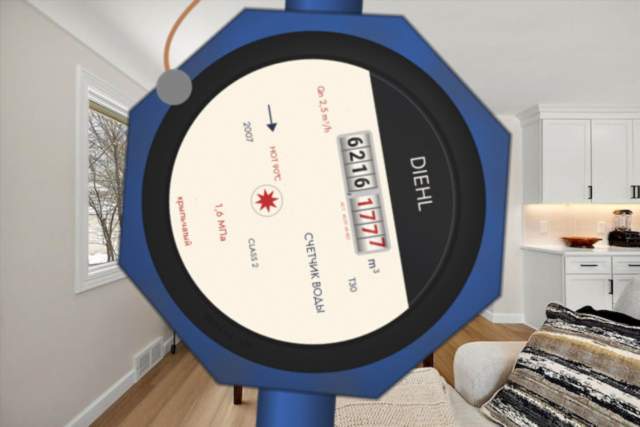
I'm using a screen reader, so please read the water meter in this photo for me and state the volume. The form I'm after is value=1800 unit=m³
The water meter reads value=6216.1777 unit=m³
